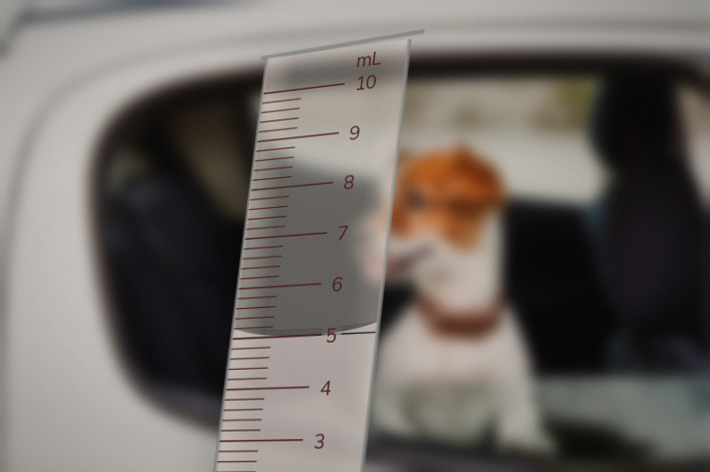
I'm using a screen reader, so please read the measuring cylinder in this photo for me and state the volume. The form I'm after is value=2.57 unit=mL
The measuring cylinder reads value=5 unit=mL
